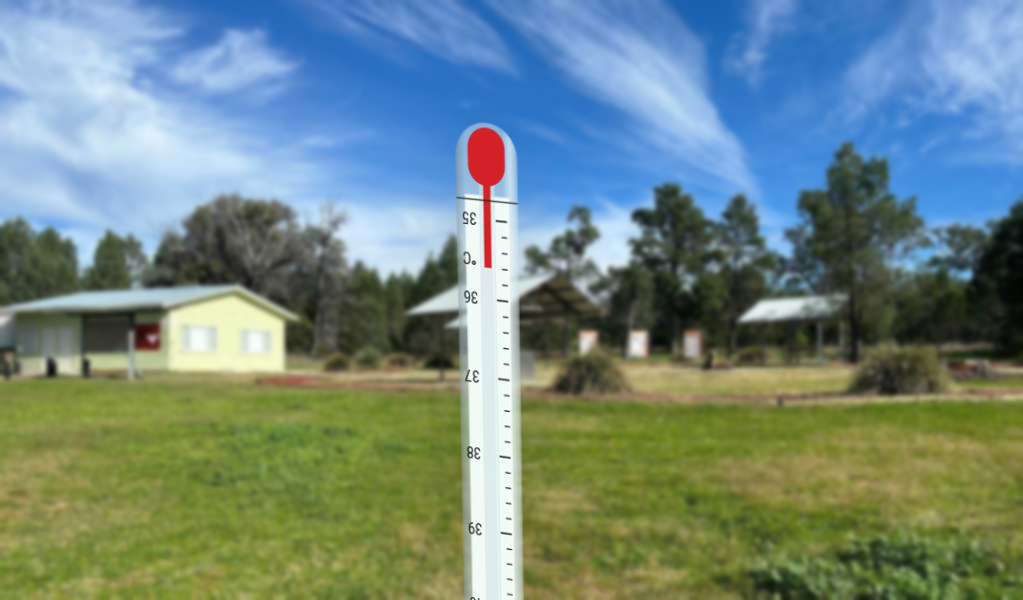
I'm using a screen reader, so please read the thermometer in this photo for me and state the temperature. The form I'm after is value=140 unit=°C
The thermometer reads value=35.6 unit=°C
